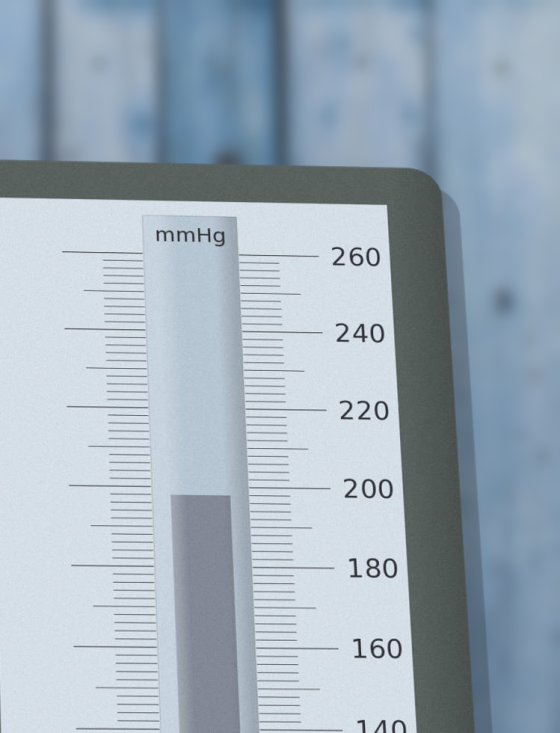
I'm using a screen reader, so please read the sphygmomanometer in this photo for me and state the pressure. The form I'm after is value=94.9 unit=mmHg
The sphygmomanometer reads value=198 unit=mmHg
